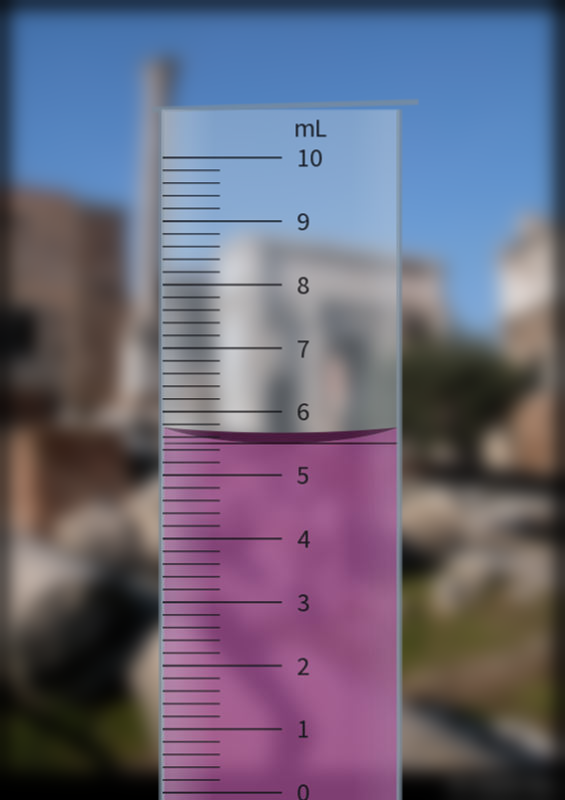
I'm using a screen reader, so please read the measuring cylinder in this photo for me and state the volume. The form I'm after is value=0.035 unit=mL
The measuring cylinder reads value=5.5 unit=mL
